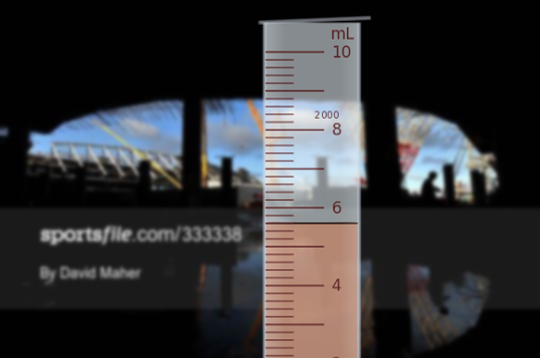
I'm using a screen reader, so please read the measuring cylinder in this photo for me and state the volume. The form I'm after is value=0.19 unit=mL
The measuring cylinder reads value=5.6 unit=mL
